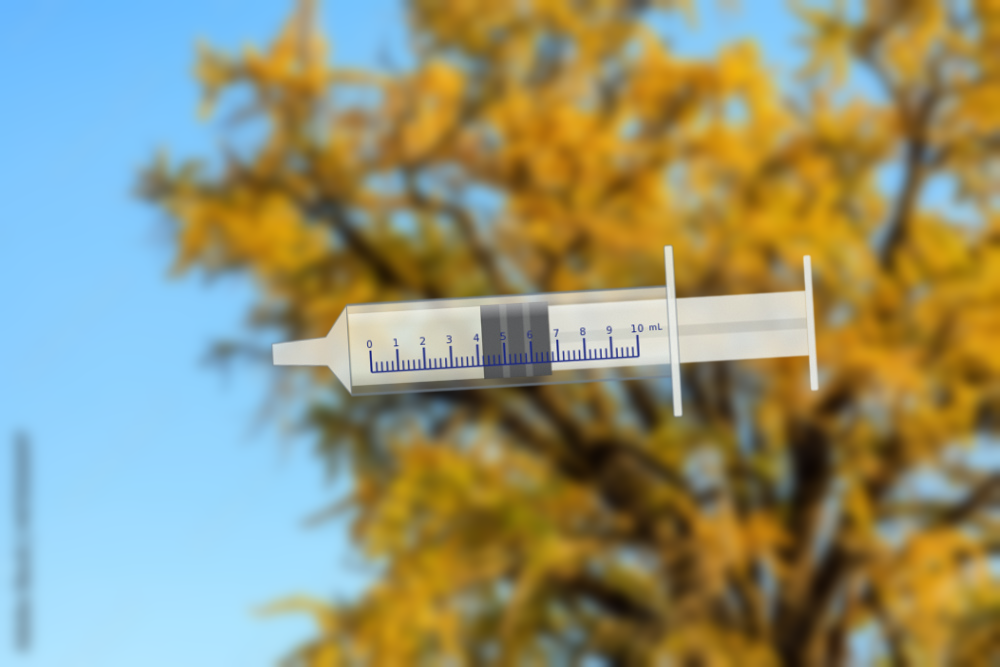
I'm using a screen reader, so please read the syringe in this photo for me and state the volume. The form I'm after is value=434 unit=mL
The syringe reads value=4.2 unit=mL
